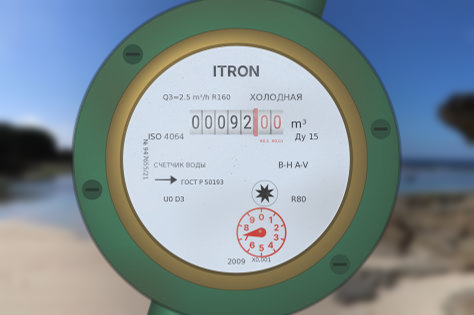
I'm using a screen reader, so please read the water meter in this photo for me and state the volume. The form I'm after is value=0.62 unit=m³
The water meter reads value=92.007 unit=m³
